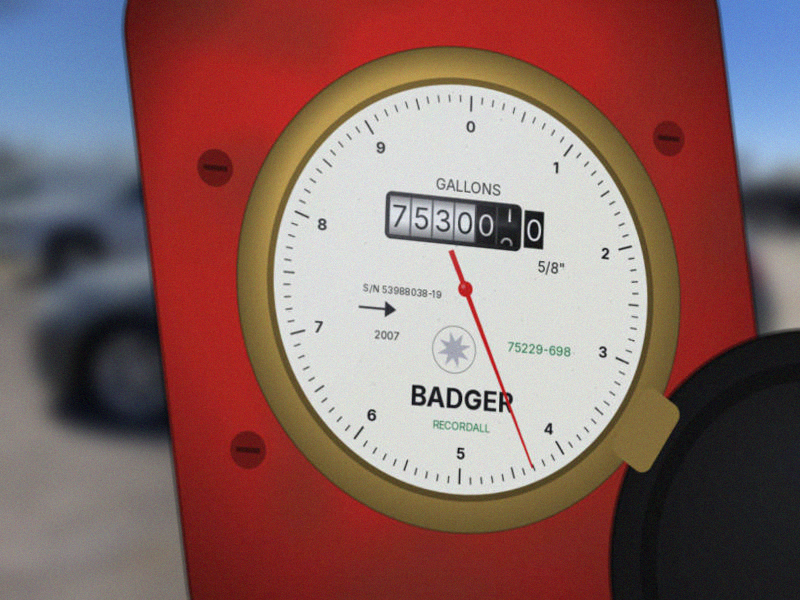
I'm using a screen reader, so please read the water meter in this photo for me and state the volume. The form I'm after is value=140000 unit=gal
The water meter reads value=7530014.3 unit=gal
